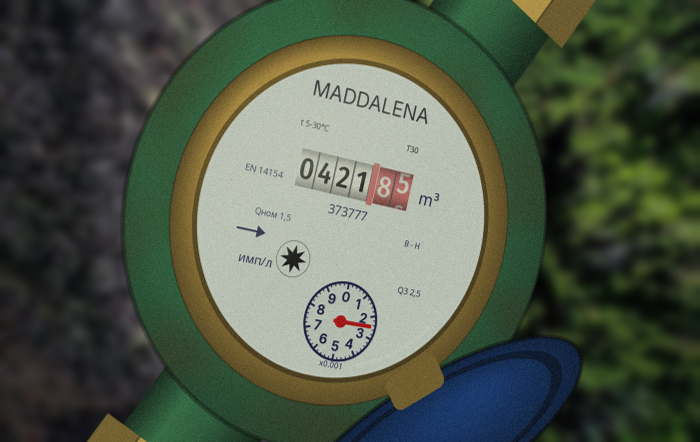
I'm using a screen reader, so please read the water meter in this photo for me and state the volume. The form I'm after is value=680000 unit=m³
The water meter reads value=421.852 unit=m³
